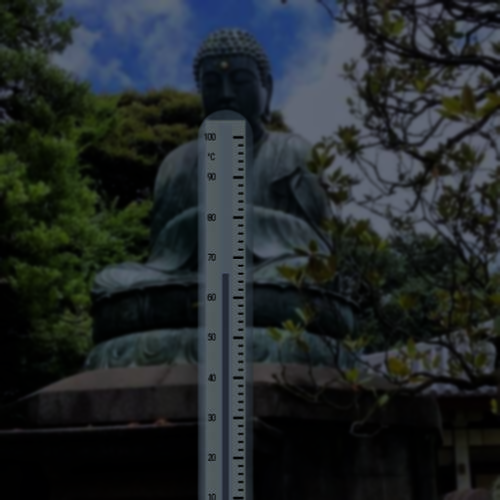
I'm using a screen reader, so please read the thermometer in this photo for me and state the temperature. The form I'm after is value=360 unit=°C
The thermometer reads value=66 unit=°C
